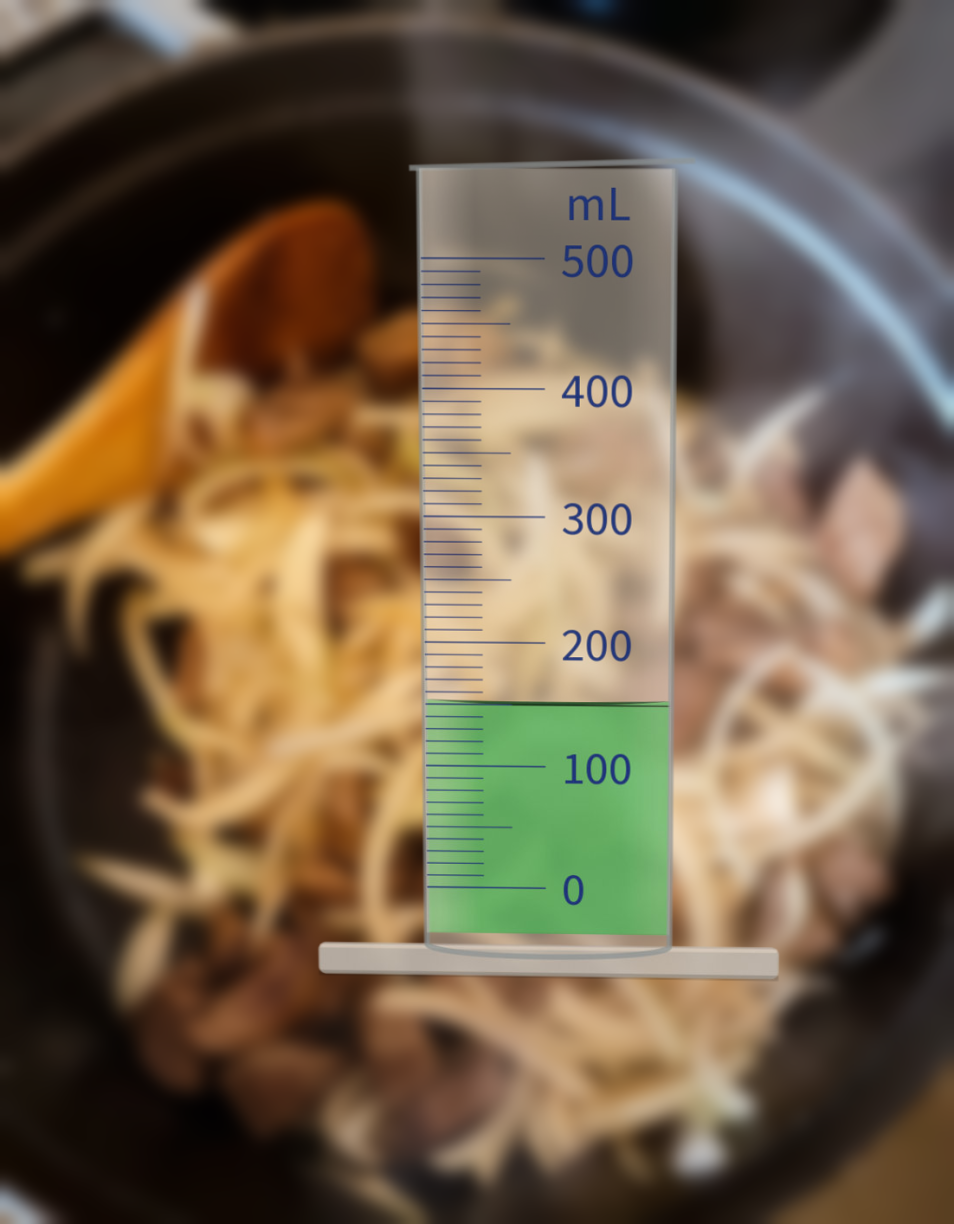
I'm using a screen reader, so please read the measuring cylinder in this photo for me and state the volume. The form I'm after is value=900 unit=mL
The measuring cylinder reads value=150 unit=mL
